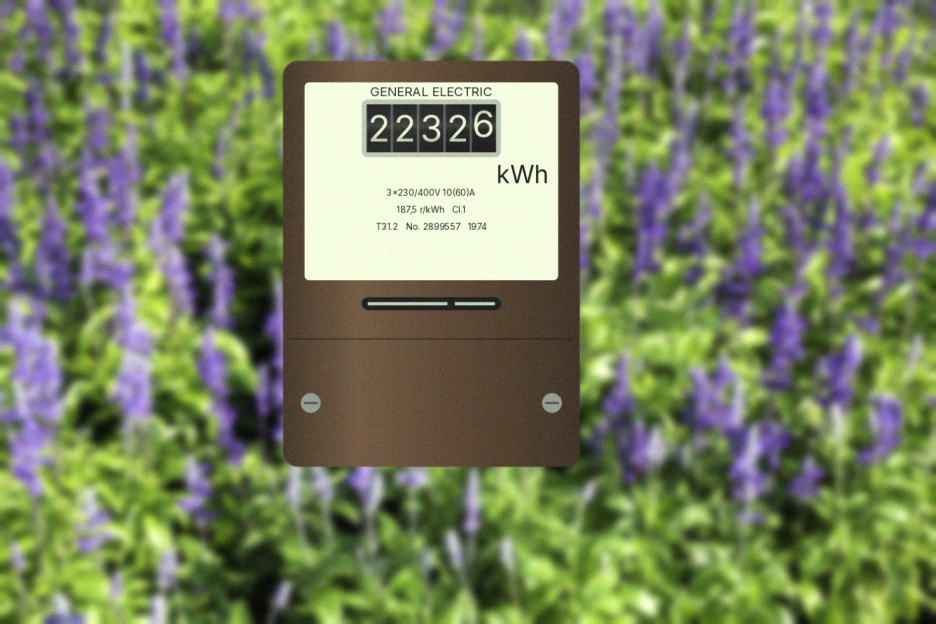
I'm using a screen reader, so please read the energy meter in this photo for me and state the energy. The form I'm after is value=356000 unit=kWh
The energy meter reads value=22326 unit=kWh
